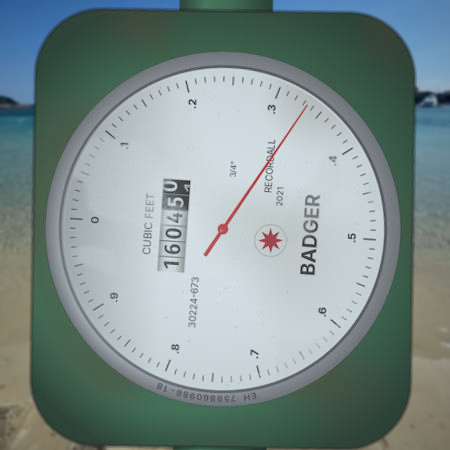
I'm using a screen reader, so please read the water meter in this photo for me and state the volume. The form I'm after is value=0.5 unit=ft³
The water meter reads value=160450.33 unit=ft³
